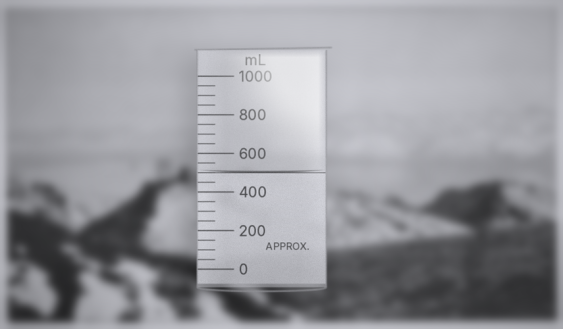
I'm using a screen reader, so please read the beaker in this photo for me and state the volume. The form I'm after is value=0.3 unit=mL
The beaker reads value=500 unit=mL
